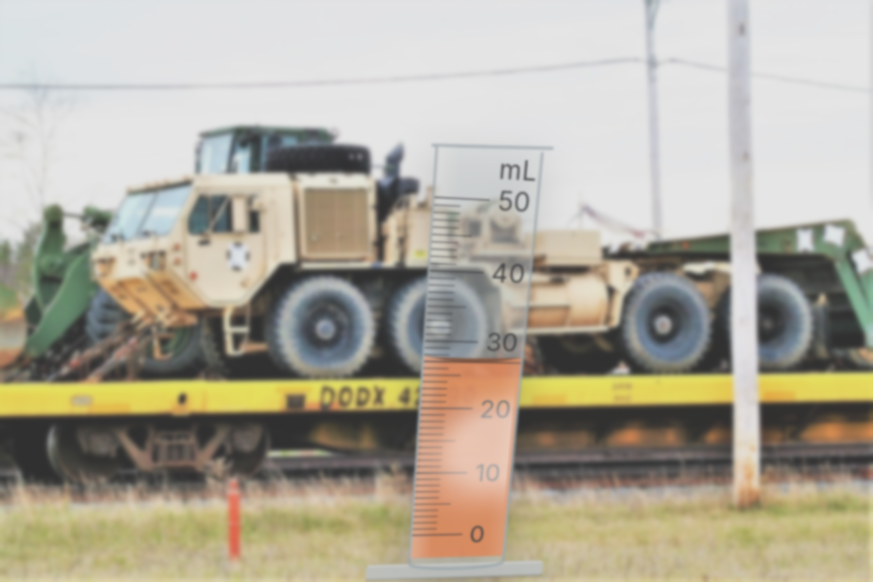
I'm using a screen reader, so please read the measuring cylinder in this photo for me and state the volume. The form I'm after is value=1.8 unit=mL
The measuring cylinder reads value=27 unit=mL
